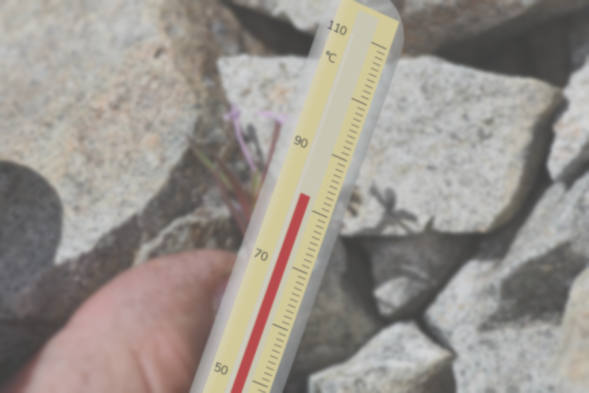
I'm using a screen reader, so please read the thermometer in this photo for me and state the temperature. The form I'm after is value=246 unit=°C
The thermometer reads value=82 unit=°C
